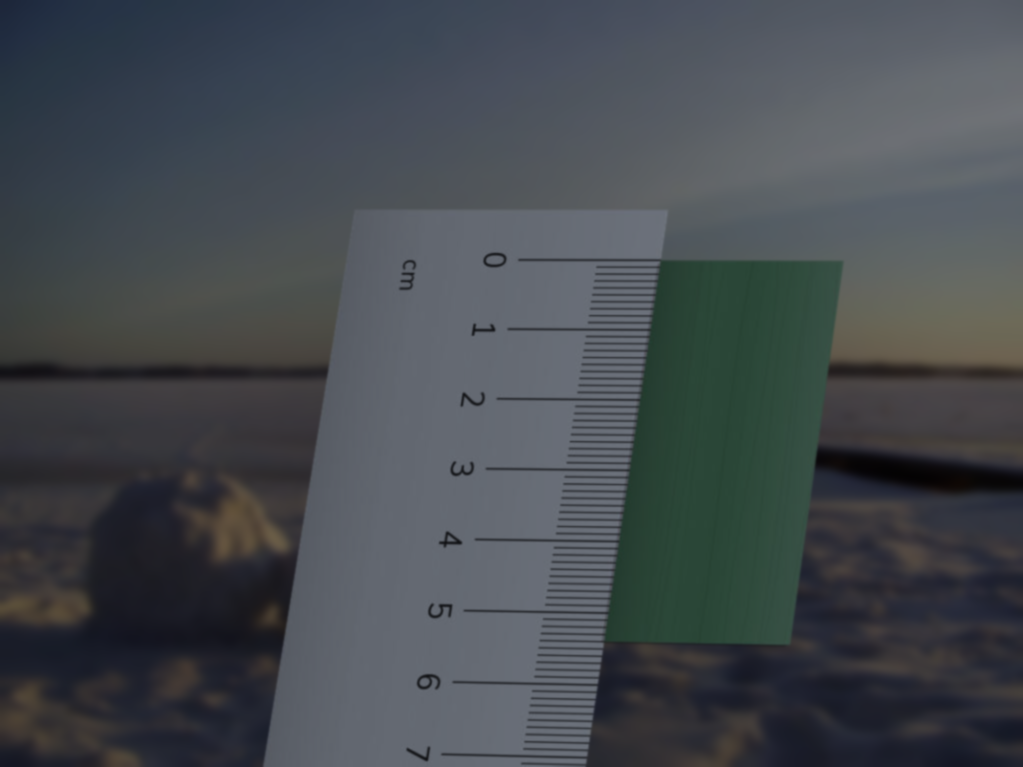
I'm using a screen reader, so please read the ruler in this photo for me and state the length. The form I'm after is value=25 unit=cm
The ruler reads value=5.4 unit=cm
